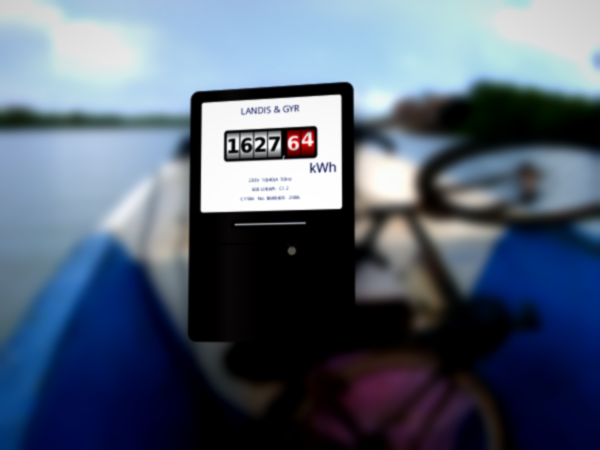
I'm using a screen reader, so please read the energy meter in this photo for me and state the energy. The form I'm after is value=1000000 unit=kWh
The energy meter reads value=1627.64 unit=kWh
